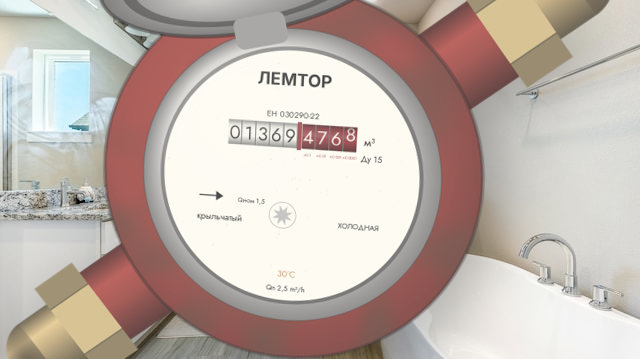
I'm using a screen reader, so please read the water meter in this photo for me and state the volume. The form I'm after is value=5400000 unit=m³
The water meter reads value=1369.4768 unit=m³
